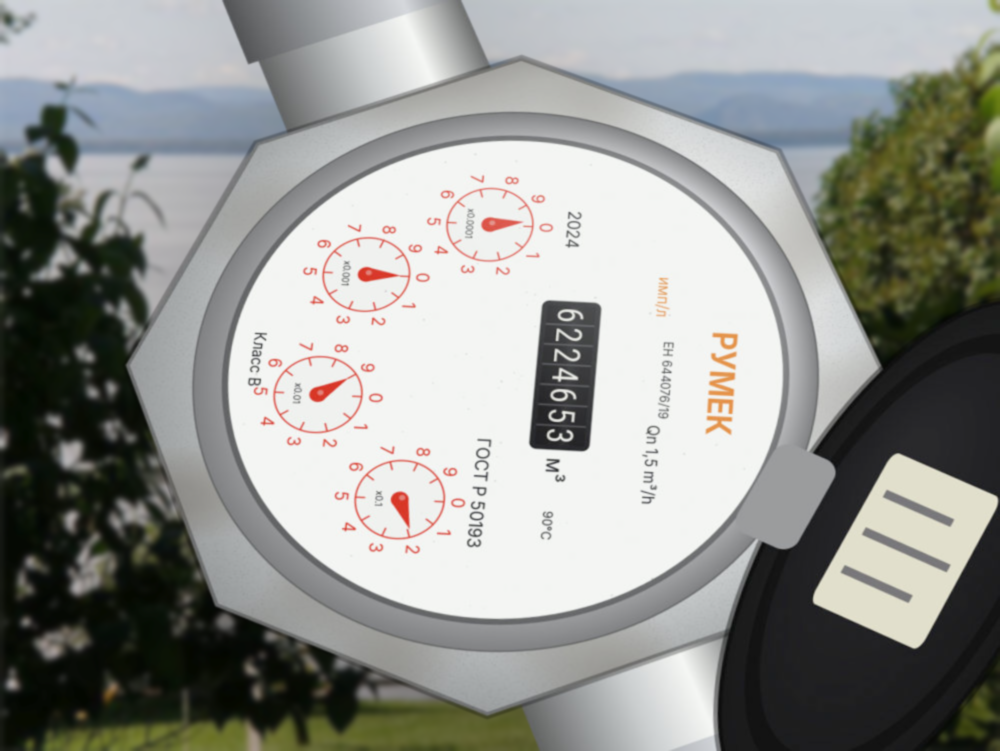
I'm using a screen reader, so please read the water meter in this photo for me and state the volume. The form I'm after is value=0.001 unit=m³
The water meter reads value=6224653.1899 unit=m³
